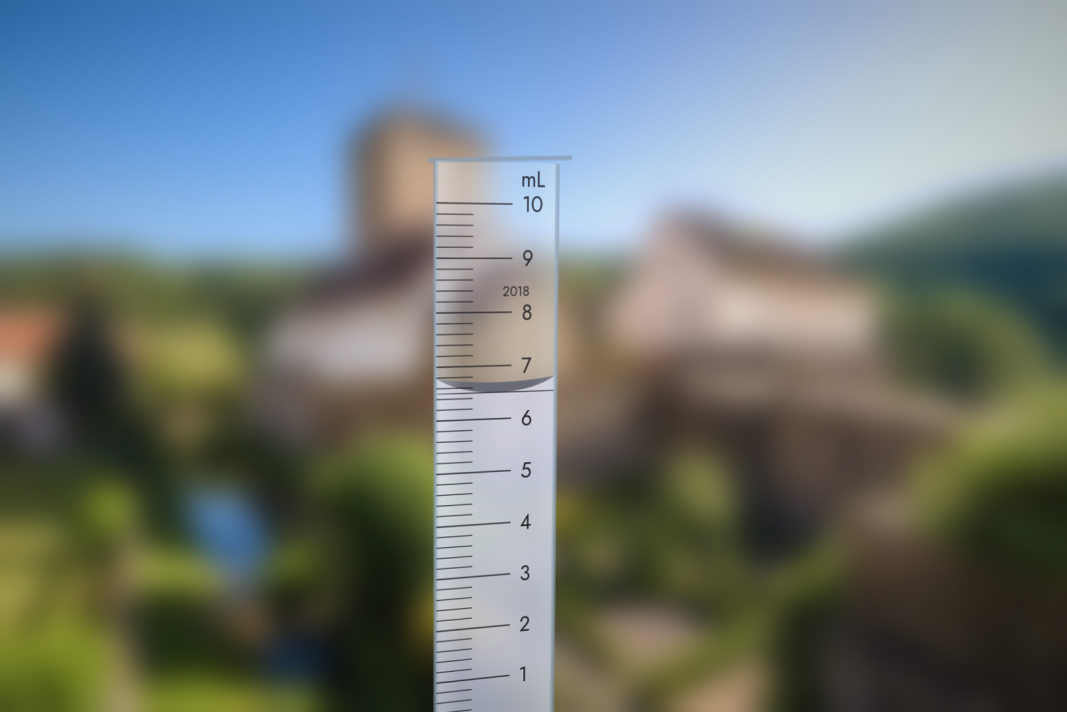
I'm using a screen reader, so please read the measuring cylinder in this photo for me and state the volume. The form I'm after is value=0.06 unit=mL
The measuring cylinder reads value=6.5 unit=mL
